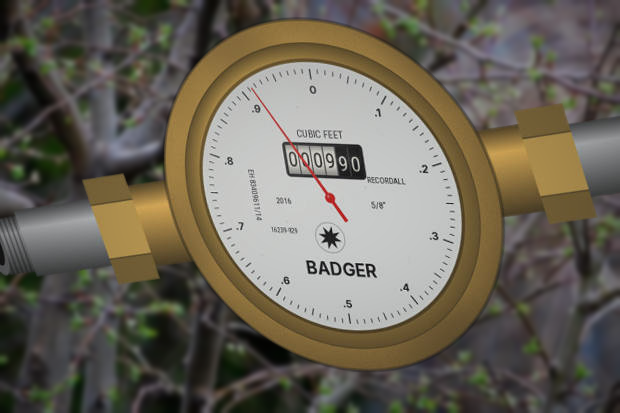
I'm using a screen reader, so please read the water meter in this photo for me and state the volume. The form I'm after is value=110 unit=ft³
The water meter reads value=989.91 unit=ft³
